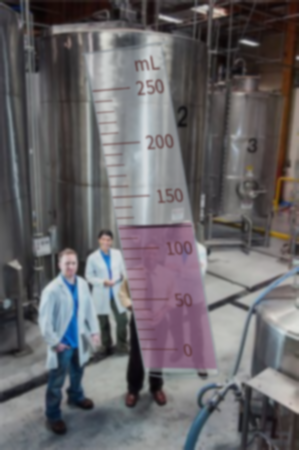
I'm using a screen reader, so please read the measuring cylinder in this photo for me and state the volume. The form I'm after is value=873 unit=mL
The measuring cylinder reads value=120 unit=mL
